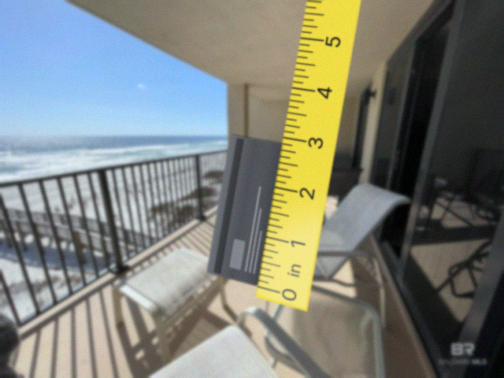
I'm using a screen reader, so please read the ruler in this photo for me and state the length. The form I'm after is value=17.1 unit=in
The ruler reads value=2.875 unit=in
